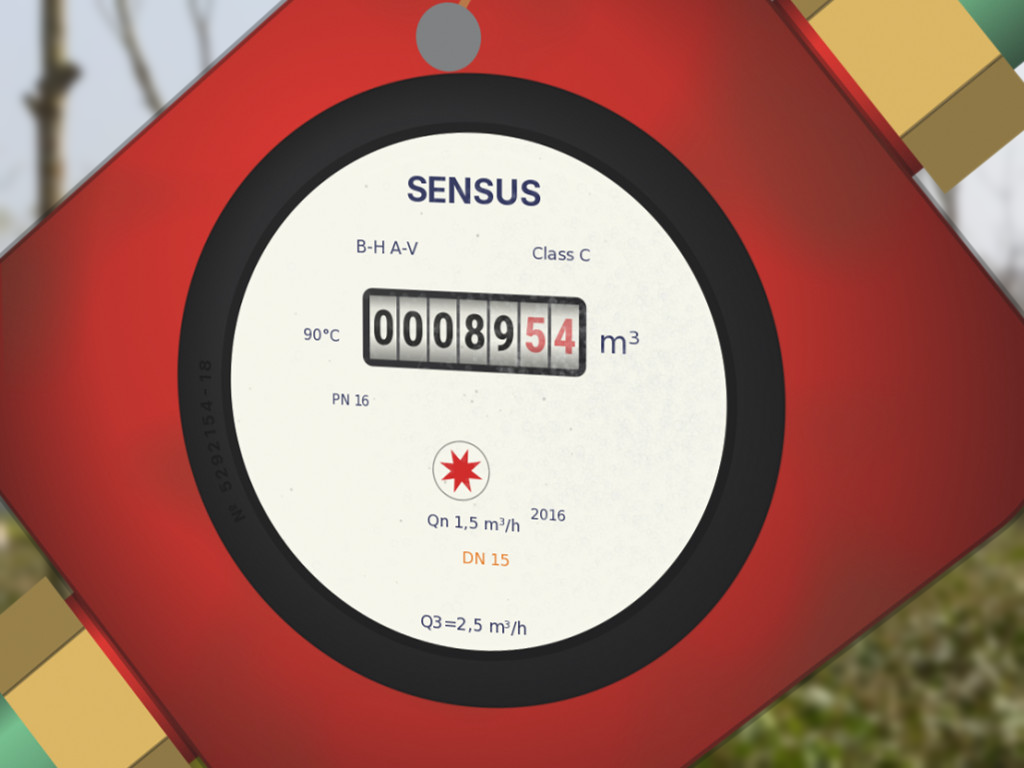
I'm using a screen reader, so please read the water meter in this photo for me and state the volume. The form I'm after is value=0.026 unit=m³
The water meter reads value=89.54 unit=m³
